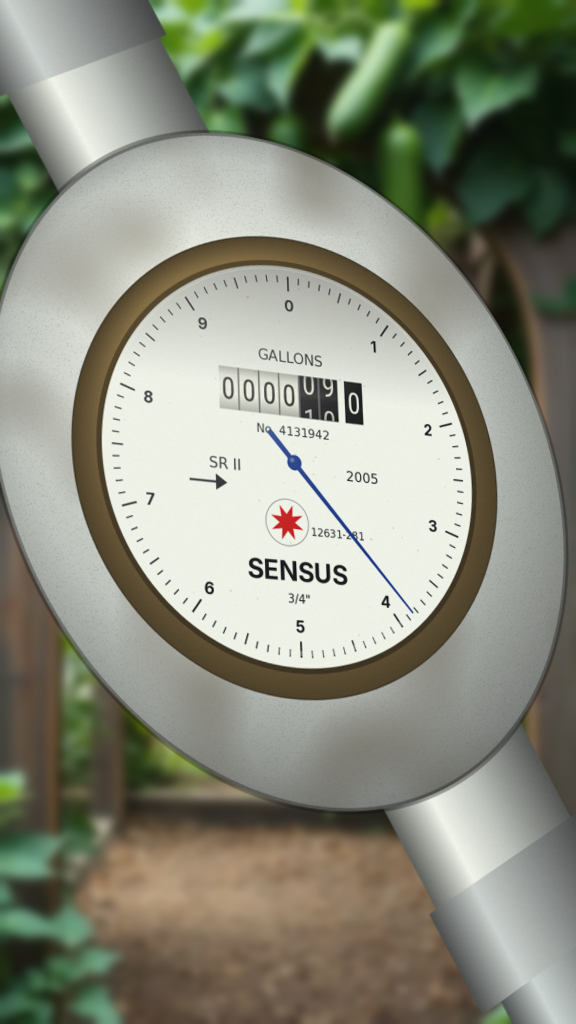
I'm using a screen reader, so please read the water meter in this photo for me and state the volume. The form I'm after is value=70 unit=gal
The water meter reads value=93.8 unit=gal
